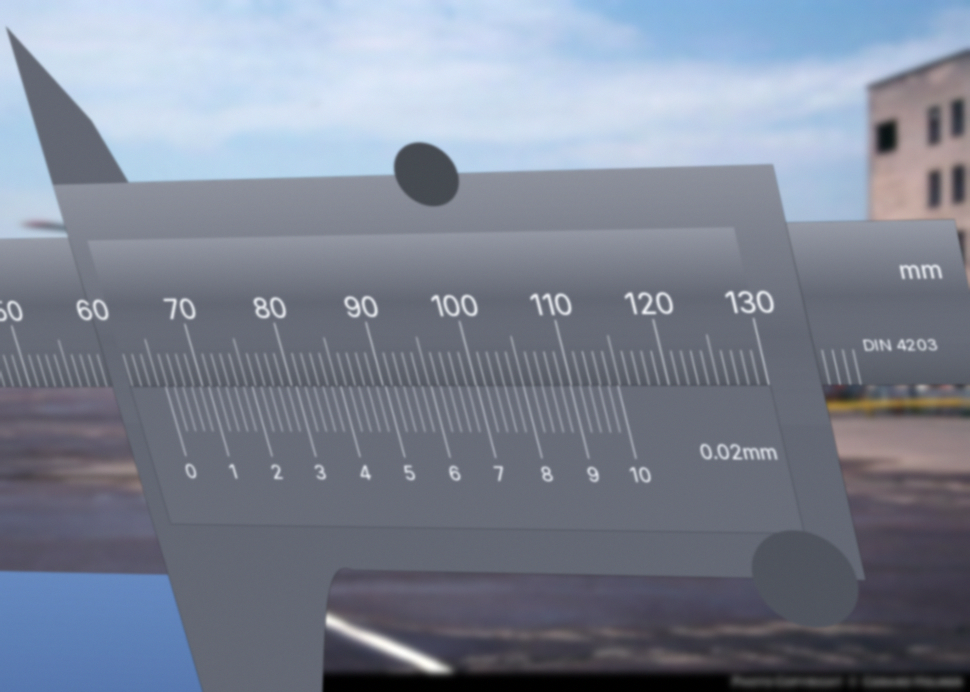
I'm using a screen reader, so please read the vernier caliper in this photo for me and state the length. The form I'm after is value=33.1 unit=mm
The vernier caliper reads value=65.8 unit=mm
